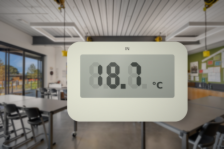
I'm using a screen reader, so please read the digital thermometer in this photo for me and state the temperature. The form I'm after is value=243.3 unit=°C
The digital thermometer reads value=18.7 unit=°C
